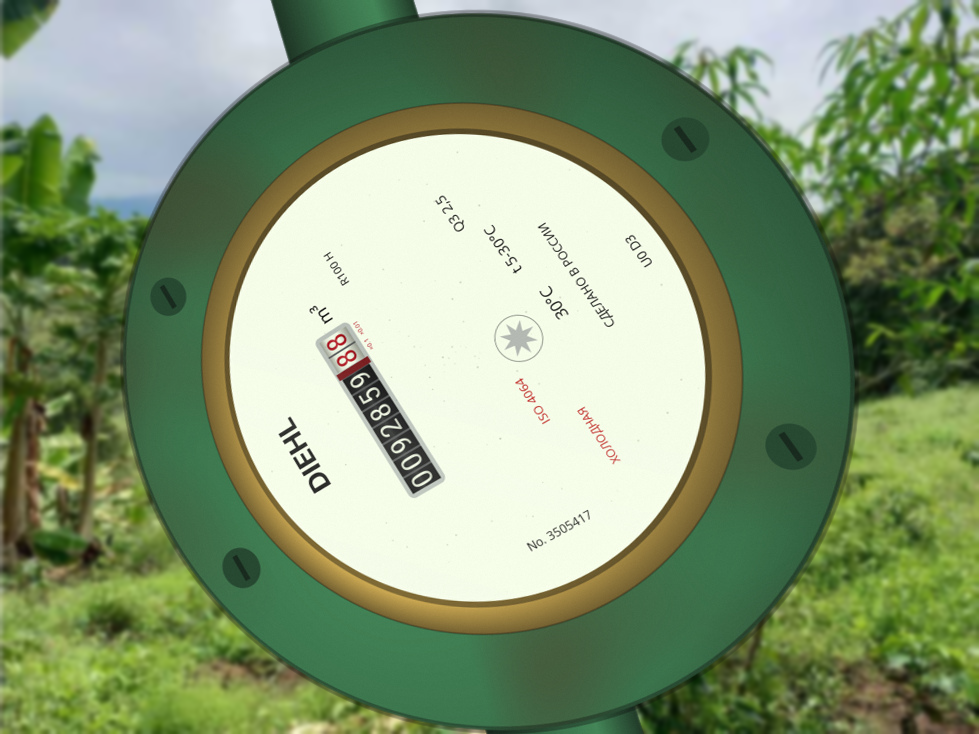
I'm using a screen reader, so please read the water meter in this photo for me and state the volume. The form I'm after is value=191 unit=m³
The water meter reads value=92859.88 unit=m³
